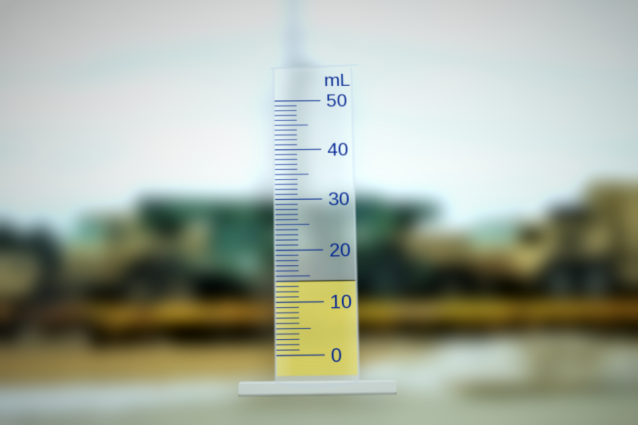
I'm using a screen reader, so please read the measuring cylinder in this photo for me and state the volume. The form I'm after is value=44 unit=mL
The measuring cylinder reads value=14 unit=mL
